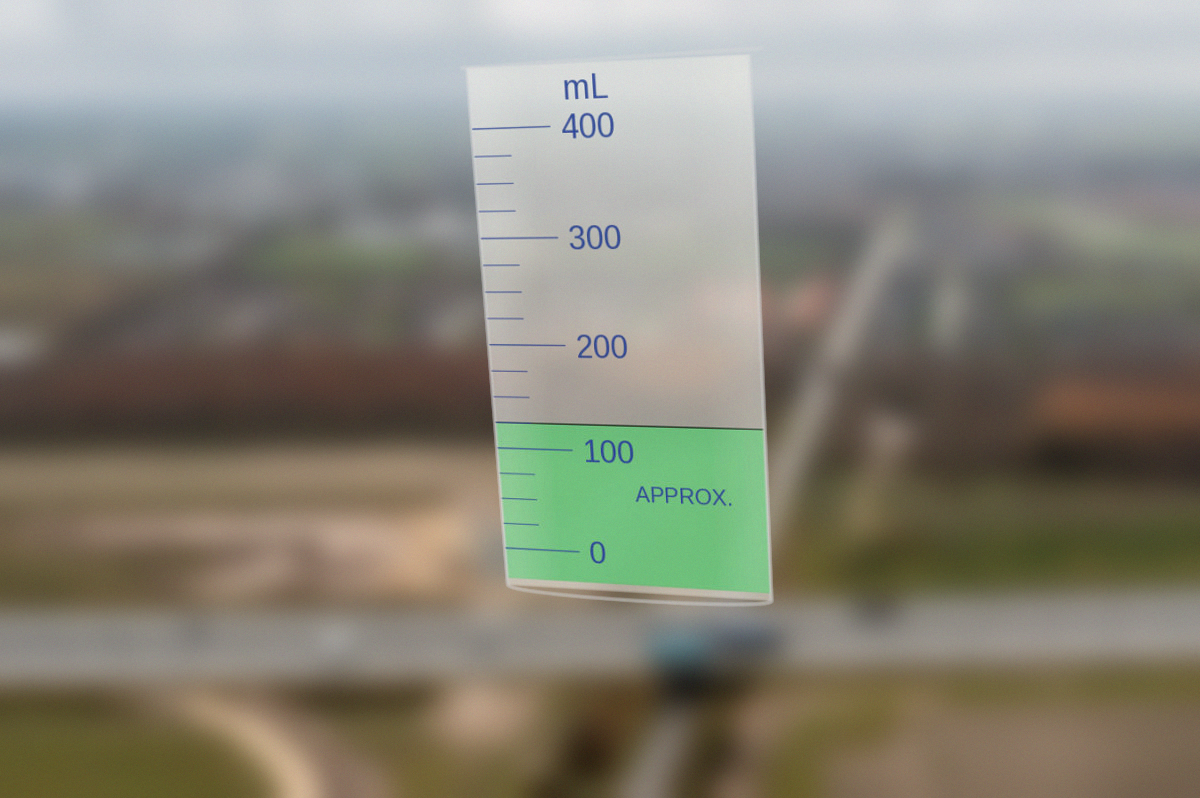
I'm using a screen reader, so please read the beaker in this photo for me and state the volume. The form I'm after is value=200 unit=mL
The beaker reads value=125 unit=mL
